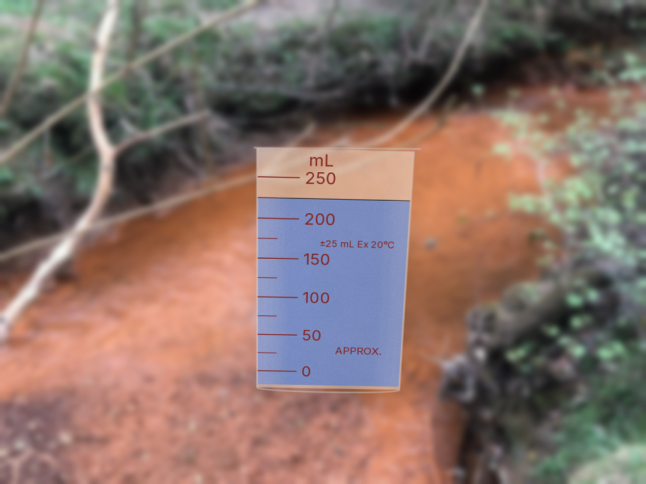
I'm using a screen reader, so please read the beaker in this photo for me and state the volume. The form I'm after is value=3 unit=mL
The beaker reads value=225 unit=mL
